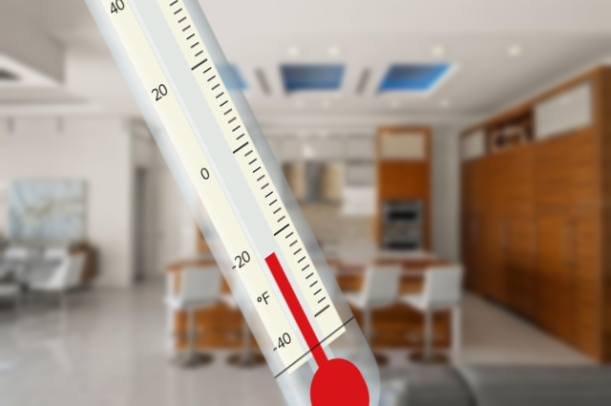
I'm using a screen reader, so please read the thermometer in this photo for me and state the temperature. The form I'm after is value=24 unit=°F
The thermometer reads value=-23 unit=°F
